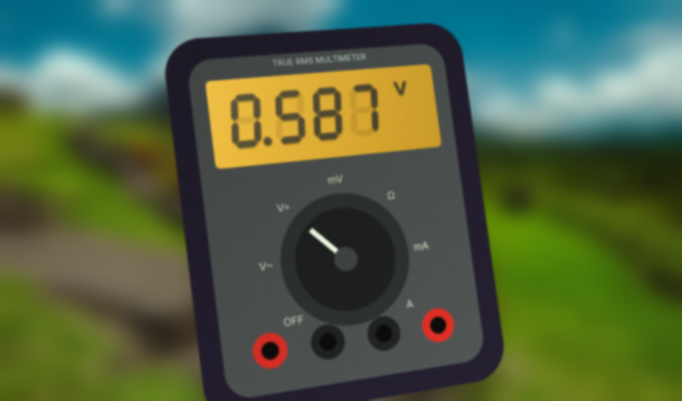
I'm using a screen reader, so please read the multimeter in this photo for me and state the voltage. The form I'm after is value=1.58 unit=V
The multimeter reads value=0.587 unit=V
